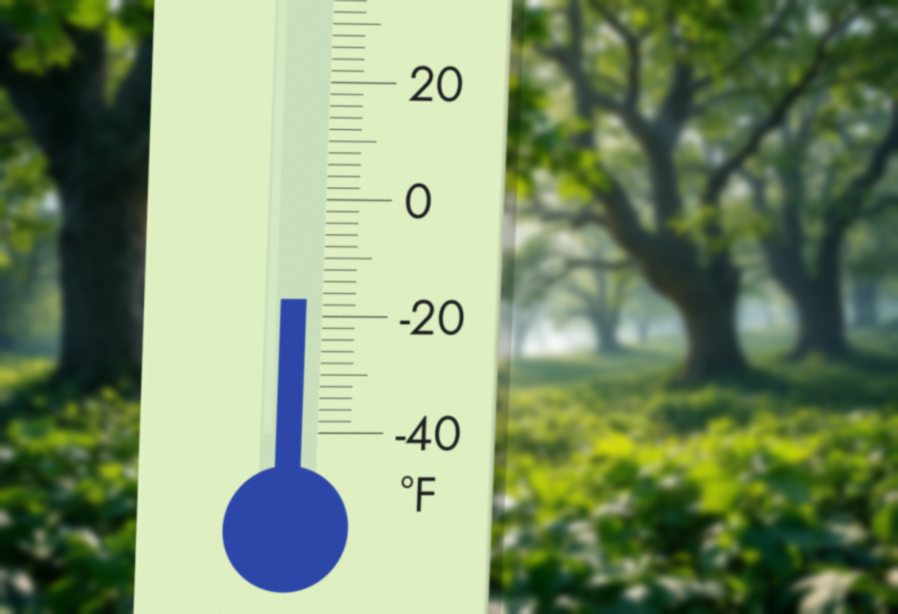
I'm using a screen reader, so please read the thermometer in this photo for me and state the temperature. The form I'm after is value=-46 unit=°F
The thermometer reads value=-17 unit=°F
